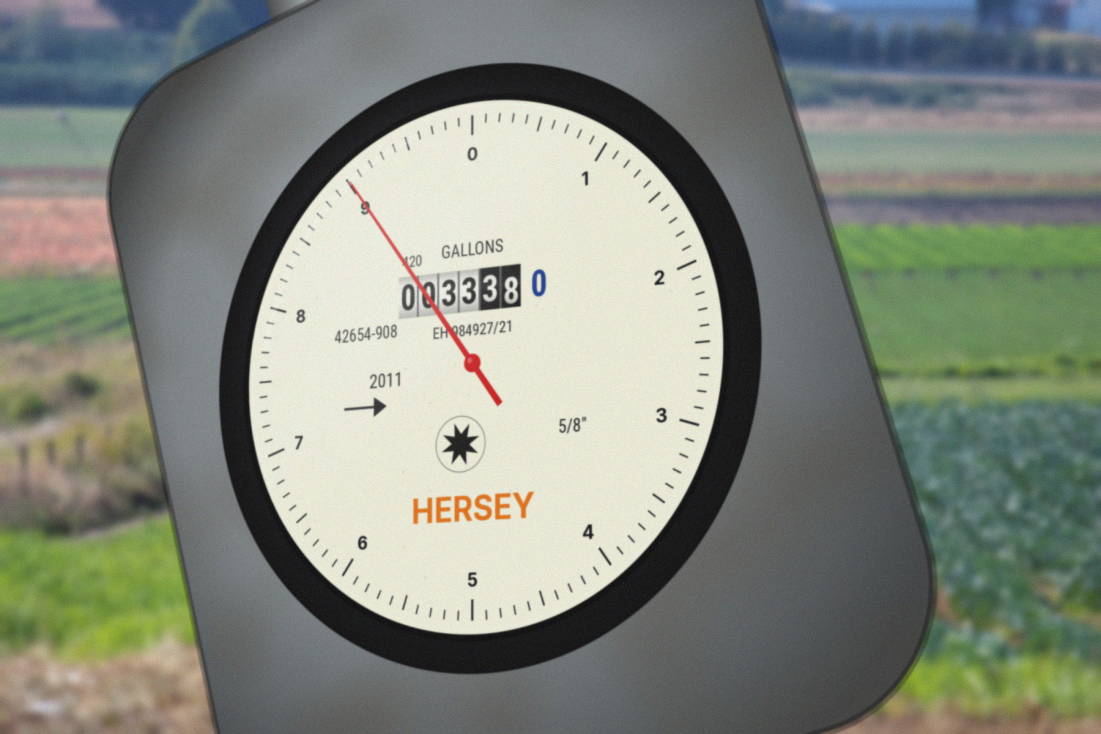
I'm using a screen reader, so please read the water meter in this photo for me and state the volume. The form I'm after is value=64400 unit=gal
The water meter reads value=33379.0 unit=gal
